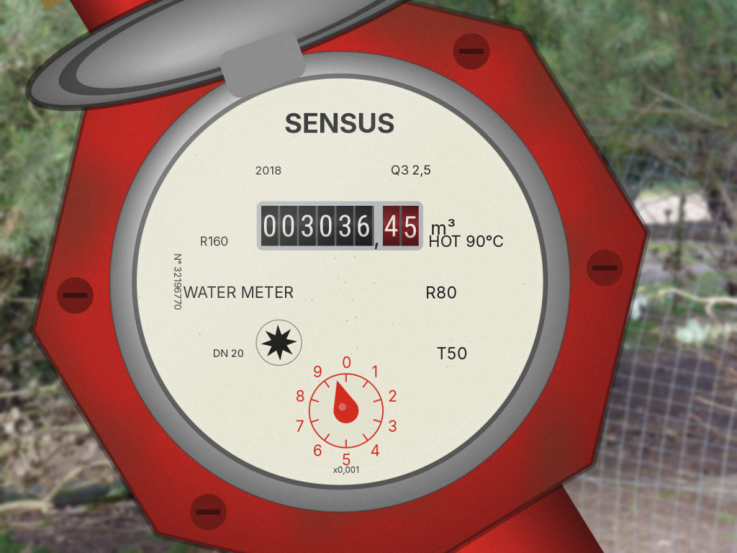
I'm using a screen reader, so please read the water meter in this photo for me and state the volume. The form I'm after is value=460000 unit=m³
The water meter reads value=3036.449 unit=m³
